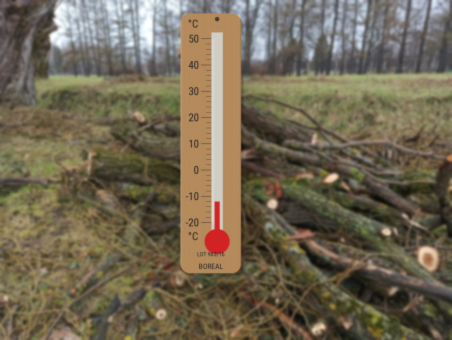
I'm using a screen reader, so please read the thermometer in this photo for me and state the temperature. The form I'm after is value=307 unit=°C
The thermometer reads value=-12 unit=°C
